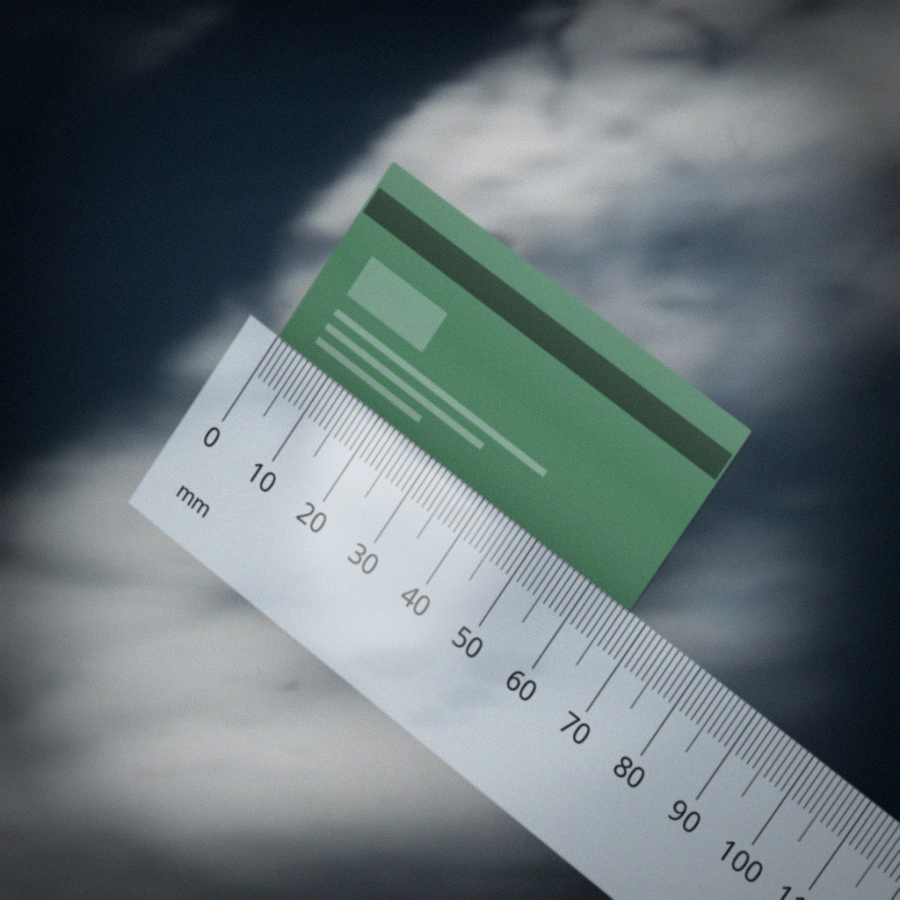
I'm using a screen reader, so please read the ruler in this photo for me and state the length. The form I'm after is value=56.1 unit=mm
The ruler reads value=67 unit=mm
